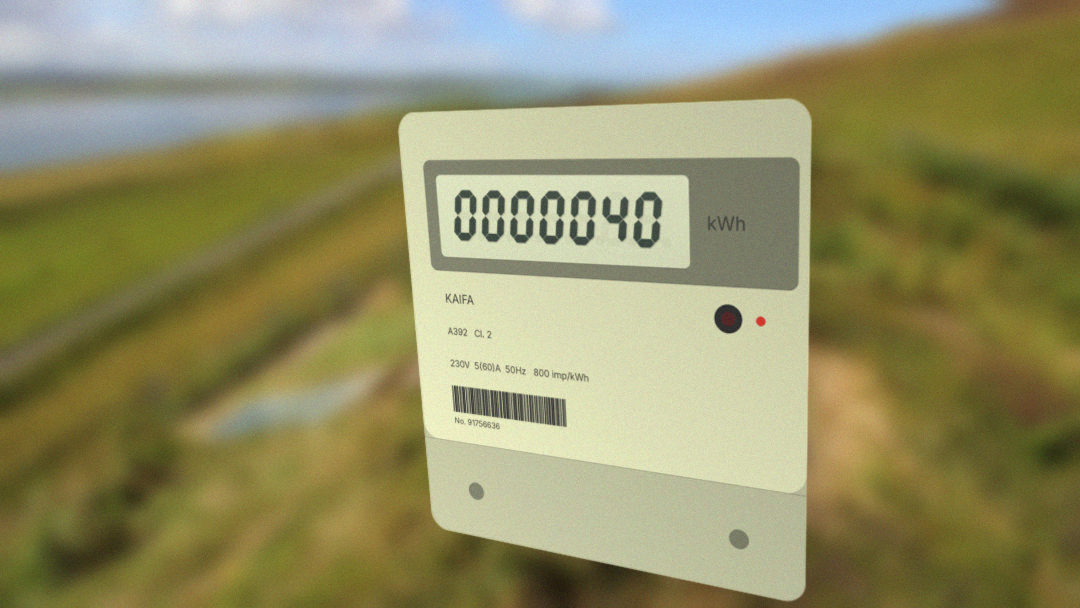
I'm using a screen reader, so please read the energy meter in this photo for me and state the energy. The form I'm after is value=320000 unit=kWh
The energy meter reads value=40 unit=kWh
